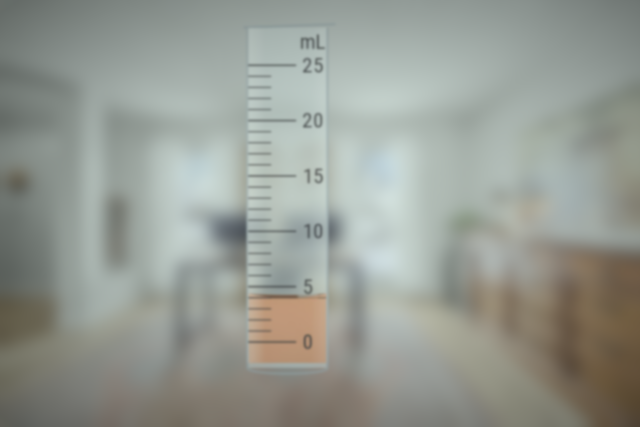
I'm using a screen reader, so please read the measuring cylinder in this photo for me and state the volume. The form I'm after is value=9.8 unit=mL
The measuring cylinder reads value=4 unit=mL
